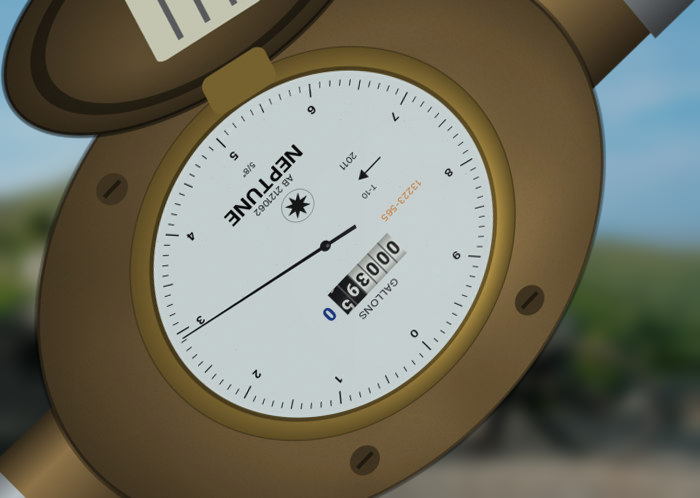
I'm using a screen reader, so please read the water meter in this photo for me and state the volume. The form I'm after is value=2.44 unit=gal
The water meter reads value=3952.9 unit=gal
